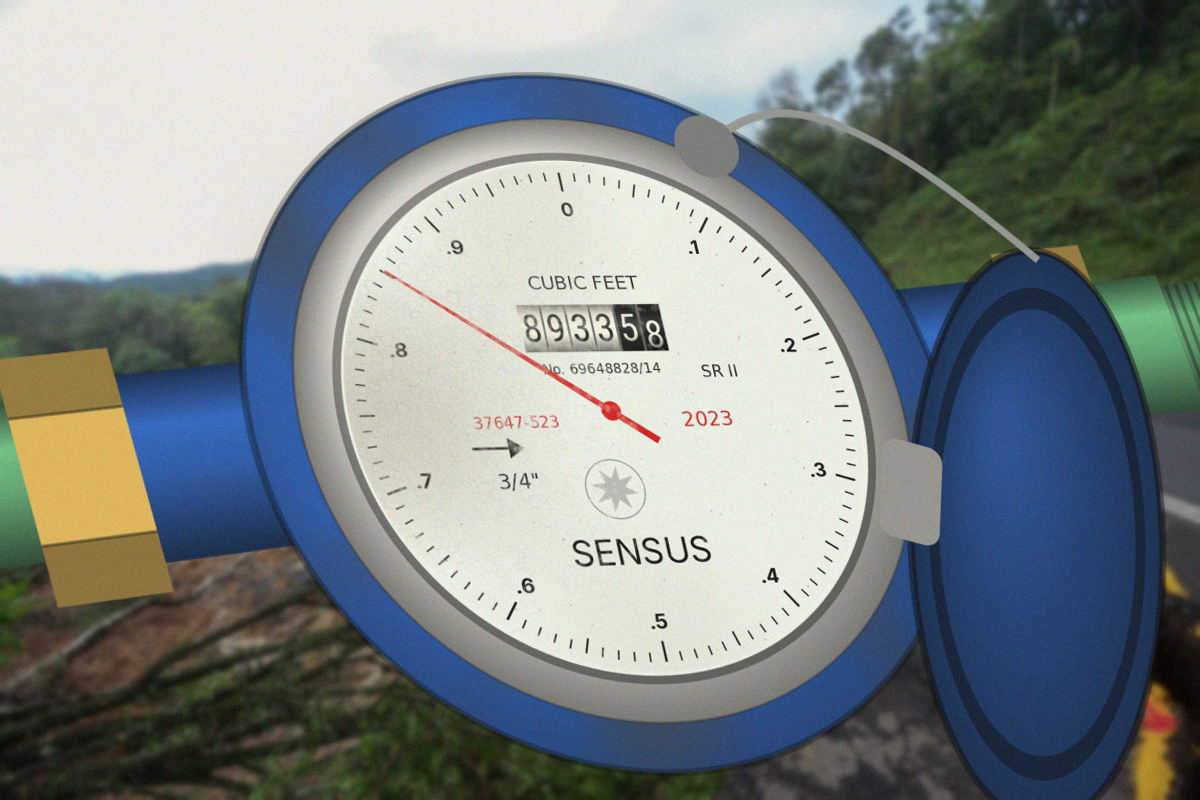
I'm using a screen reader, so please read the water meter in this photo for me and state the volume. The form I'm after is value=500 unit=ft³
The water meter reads value=893357.85 unit=ft³
